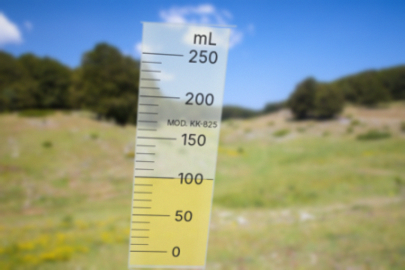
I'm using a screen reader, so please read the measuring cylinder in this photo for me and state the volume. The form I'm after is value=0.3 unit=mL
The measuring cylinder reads value=100 unit=mL
